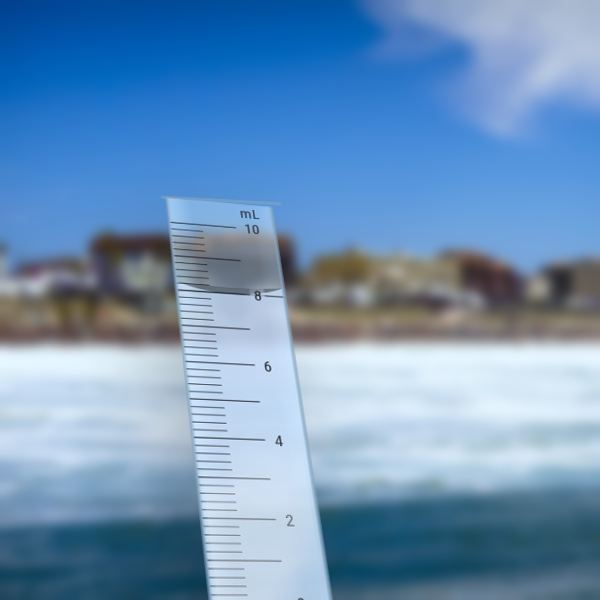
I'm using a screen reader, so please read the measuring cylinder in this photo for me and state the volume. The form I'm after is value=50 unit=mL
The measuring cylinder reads value=8 unit=mL
